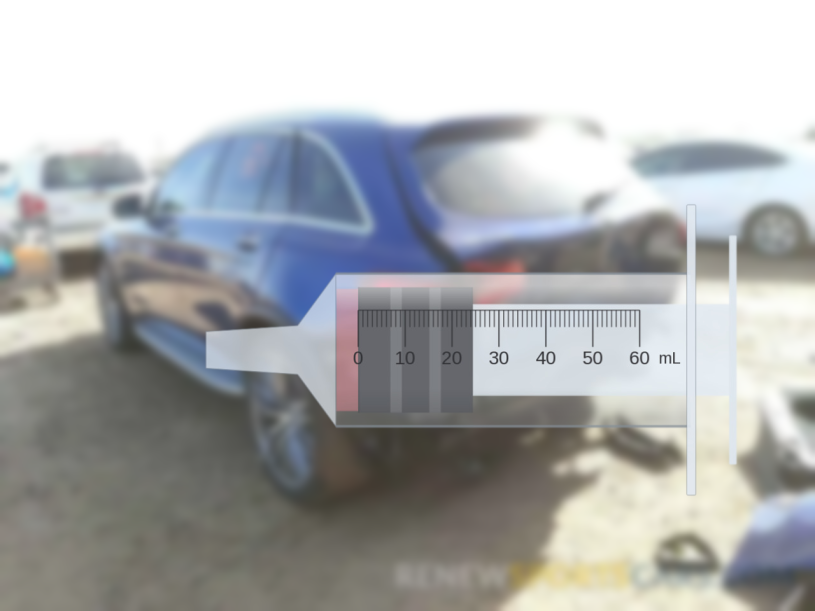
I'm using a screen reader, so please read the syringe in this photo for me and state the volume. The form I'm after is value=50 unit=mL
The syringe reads value=0 unit=mL
